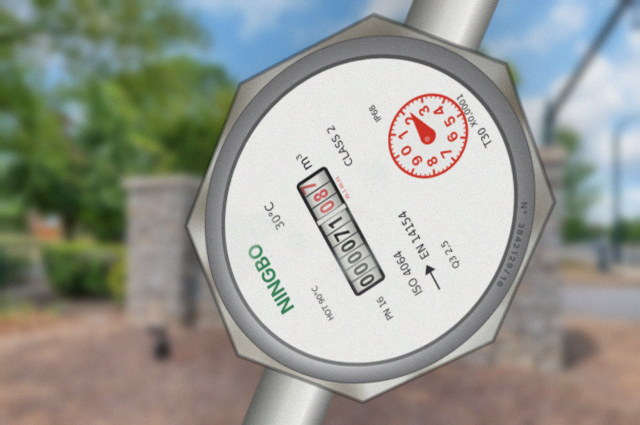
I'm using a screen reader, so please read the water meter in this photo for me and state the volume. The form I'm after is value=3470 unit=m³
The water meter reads value=71.0872 unit=m³
